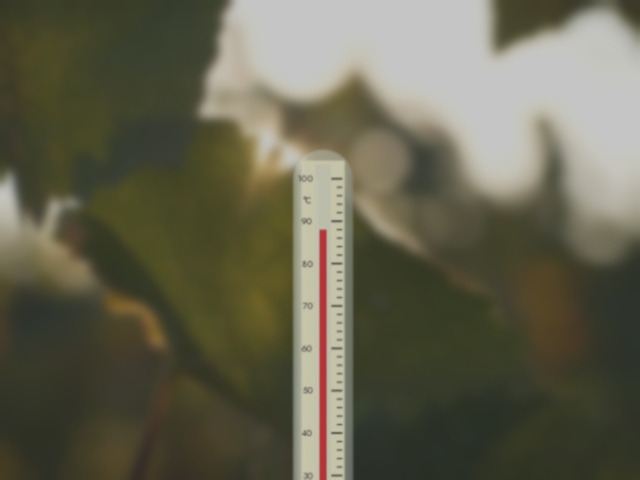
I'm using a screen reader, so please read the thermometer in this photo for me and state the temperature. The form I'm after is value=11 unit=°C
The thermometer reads value=88 unit=°C
